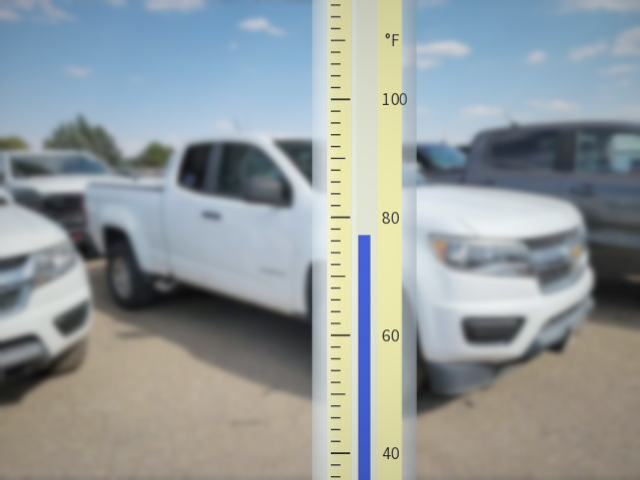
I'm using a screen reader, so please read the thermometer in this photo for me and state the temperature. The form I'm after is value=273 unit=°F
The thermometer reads value=77 unit=°F
